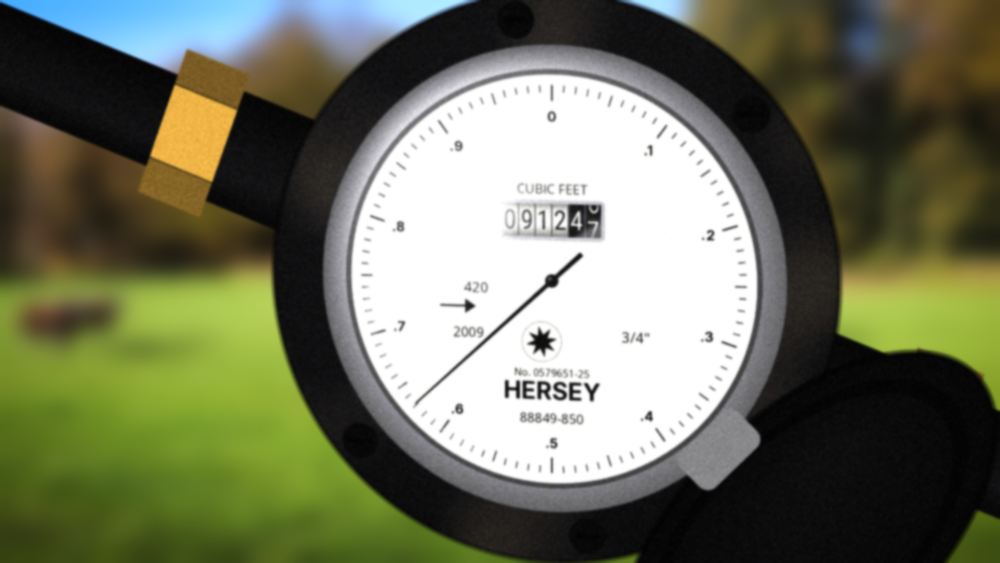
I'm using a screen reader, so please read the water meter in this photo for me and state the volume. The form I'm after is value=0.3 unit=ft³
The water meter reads value=91246.63 unit=ft³
